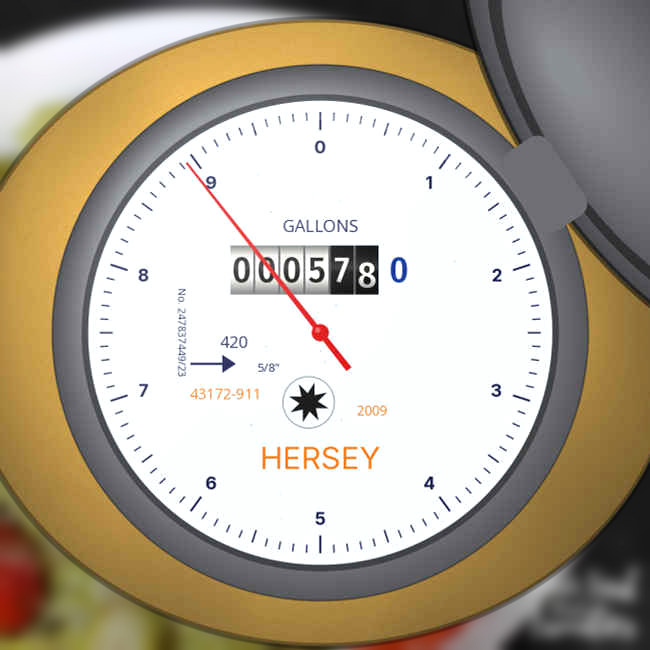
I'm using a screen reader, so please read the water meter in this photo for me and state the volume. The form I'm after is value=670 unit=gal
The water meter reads value=5778.9 unit=gal
